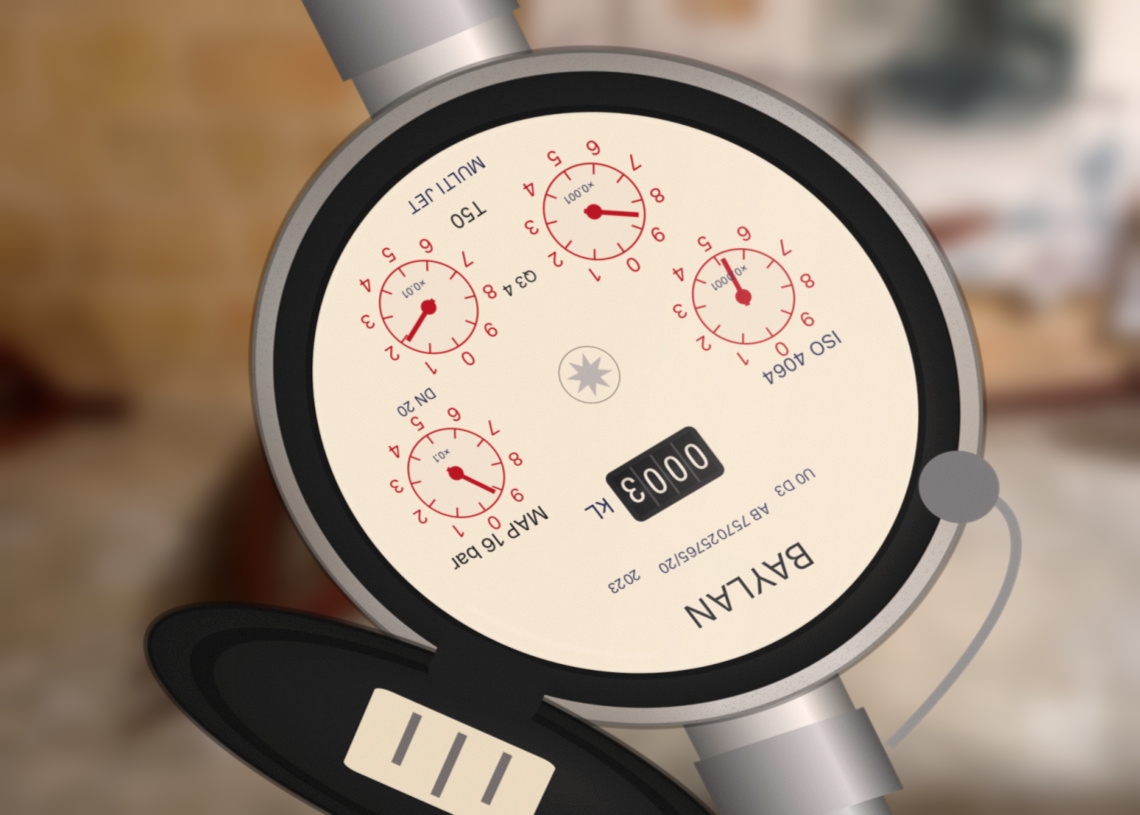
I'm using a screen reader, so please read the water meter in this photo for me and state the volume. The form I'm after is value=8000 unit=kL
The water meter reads value=2.9185 unit=kL
